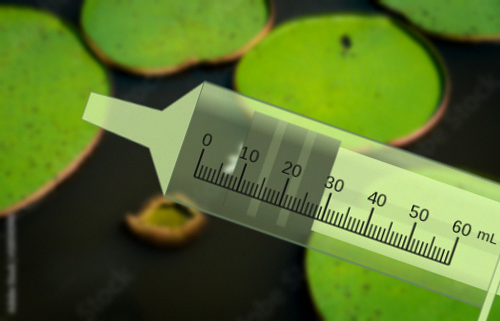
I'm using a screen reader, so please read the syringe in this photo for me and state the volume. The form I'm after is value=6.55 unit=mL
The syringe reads value=8 unit=mL
